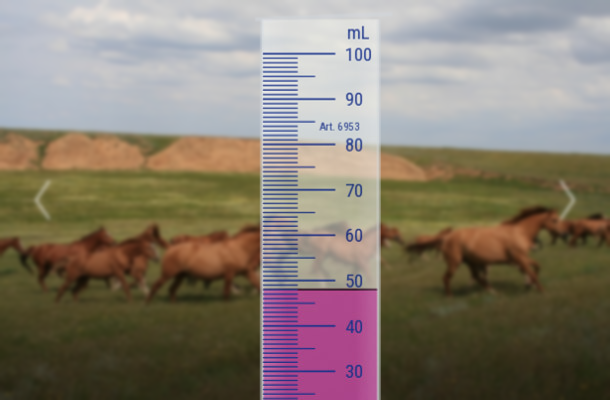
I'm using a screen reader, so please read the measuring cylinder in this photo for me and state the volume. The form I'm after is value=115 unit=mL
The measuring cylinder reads value=48 unit=mL
